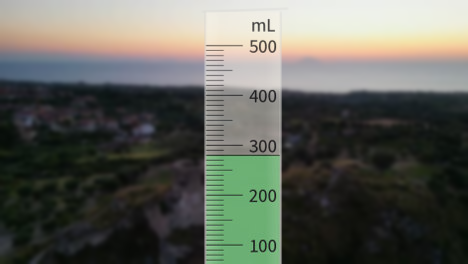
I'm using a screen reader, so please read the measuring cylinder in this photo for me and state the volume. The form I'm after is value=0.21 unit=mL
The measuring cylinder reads value=280 unit=mL
